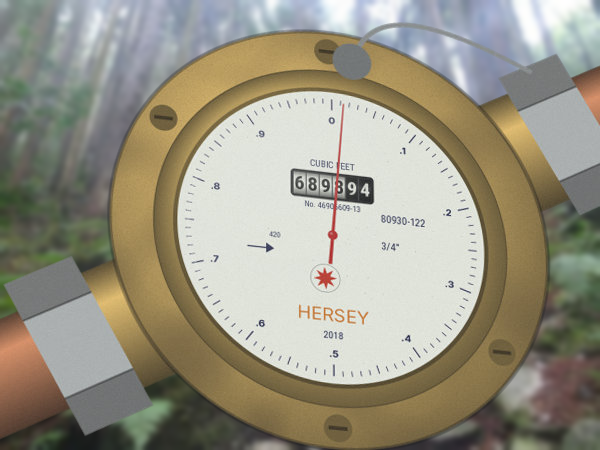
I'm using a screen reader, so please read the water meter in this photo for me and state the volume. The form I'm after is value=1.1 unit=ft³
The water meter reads value=689894.01 unit=ft³
